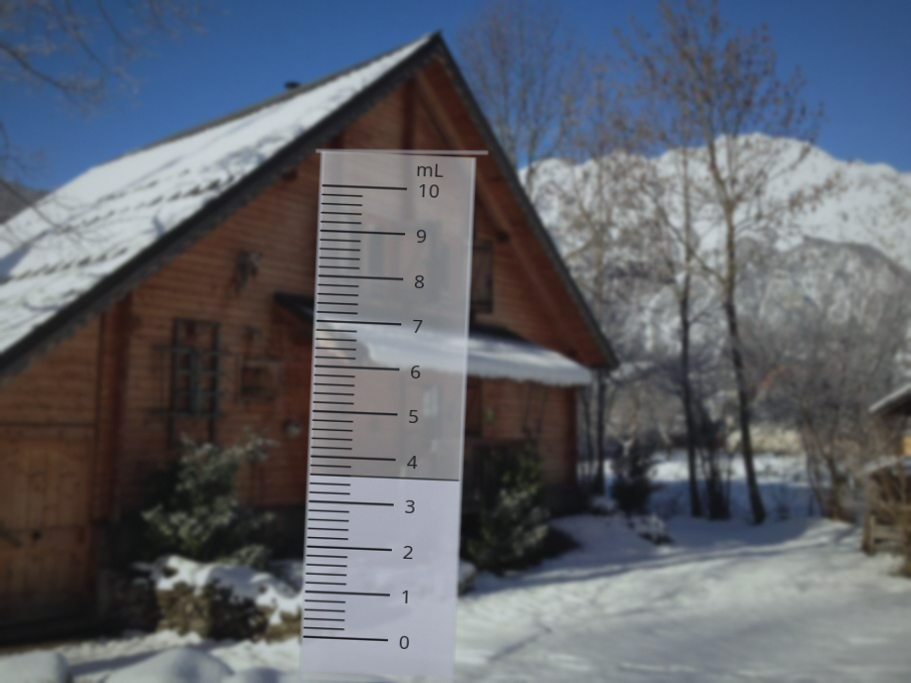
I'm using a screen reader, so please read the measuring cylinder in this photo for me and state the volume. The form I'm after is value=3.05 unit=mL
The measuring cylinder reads value=3.6 unit=mL
